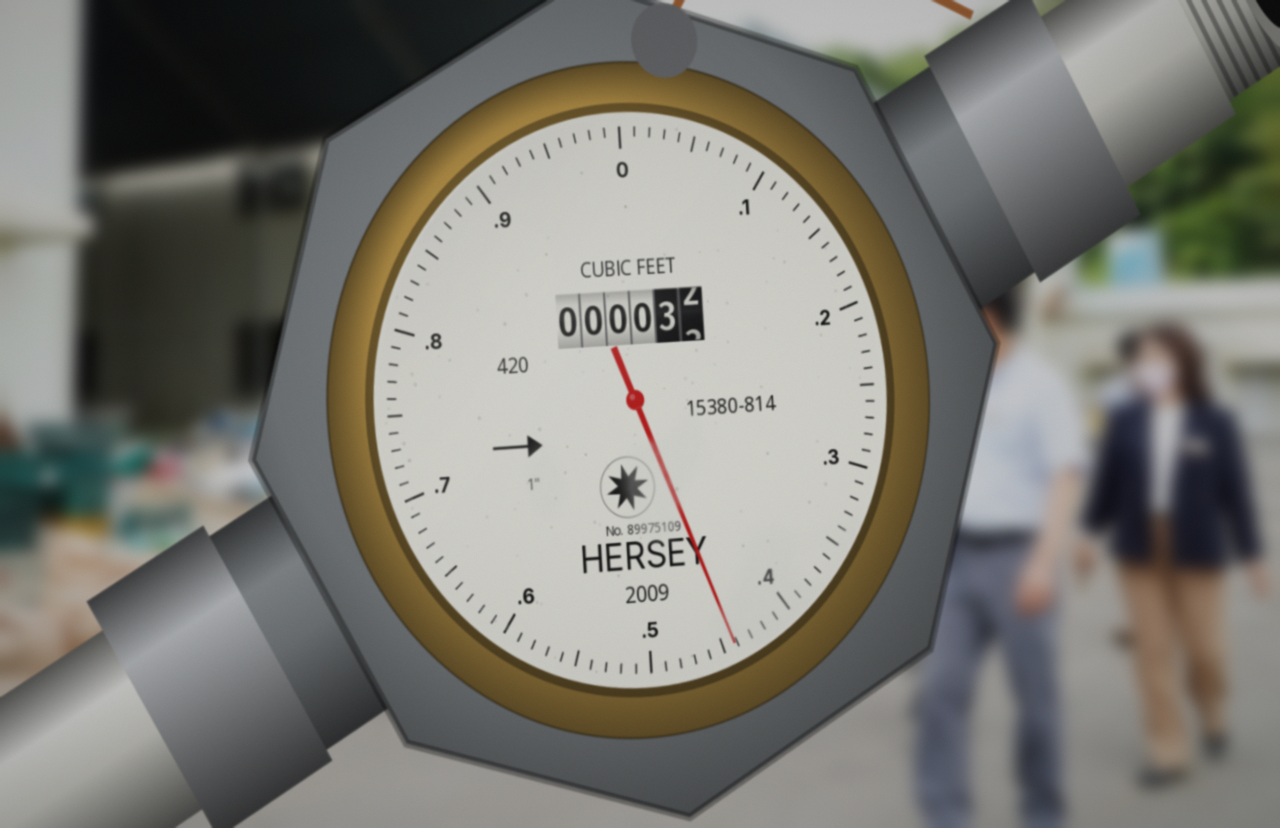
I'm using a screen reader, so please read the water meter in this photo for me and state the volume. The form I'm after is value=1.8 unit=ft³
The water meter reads value=32.44 unit=ft³
